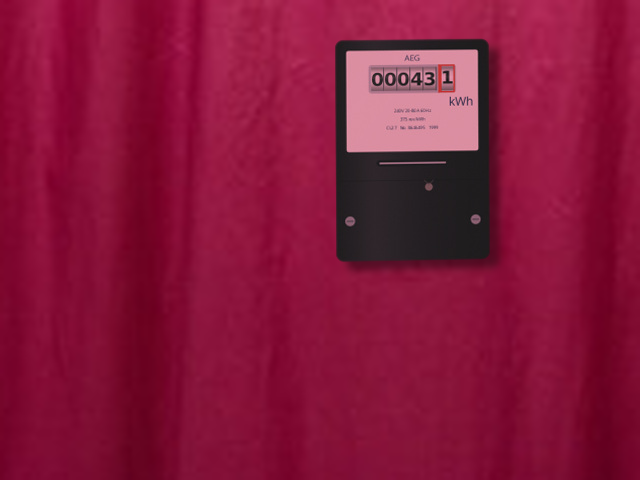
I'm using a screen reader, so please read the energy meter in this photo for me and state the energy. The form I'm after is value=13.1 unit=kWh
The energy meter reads value=43.1 unit=kWh
